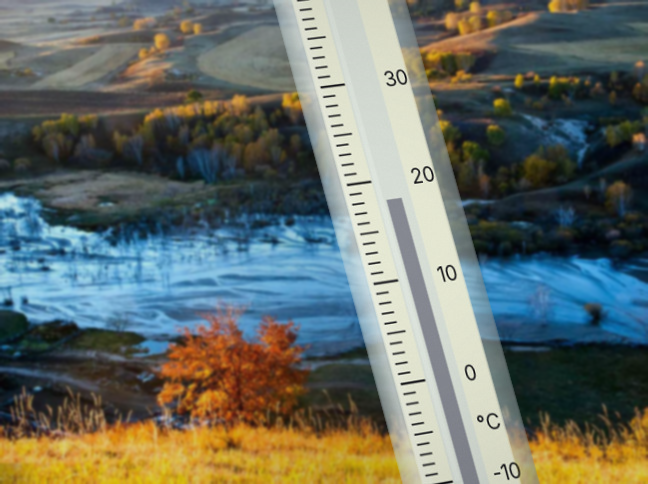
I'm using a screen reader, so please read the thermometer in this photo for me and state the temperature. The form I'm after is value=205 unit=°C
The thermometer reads value=18 unit=°C
